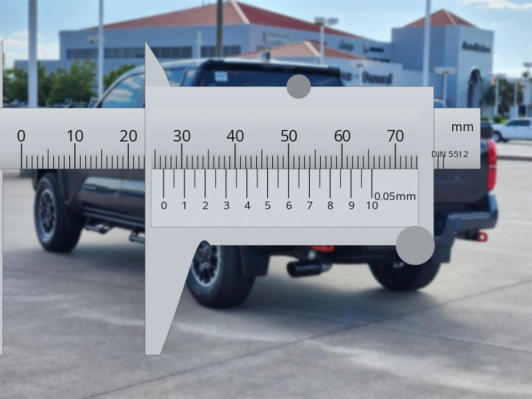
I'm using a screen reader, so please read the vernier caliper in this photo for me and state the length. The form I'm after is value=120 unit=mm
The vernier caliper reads value=26.6 unit=mm
